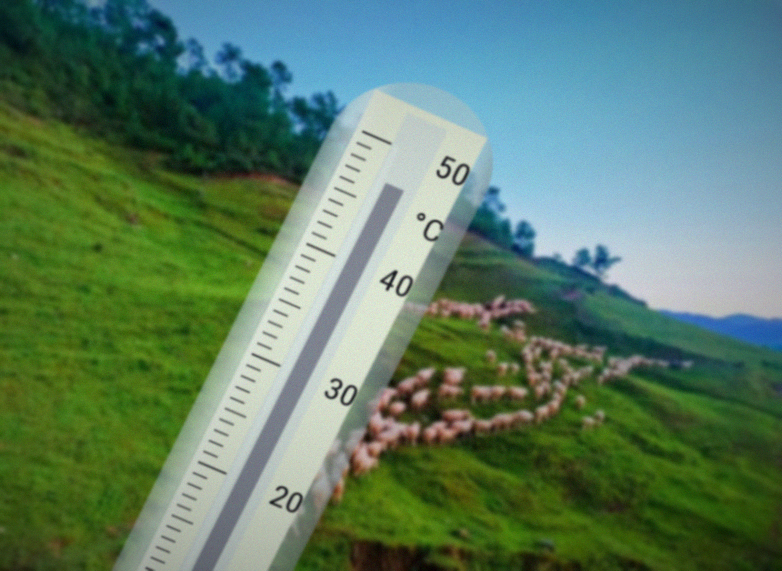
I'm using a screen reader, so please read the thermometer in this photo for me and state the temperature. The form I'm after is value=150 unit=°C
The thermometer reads value=47 unit=°C
